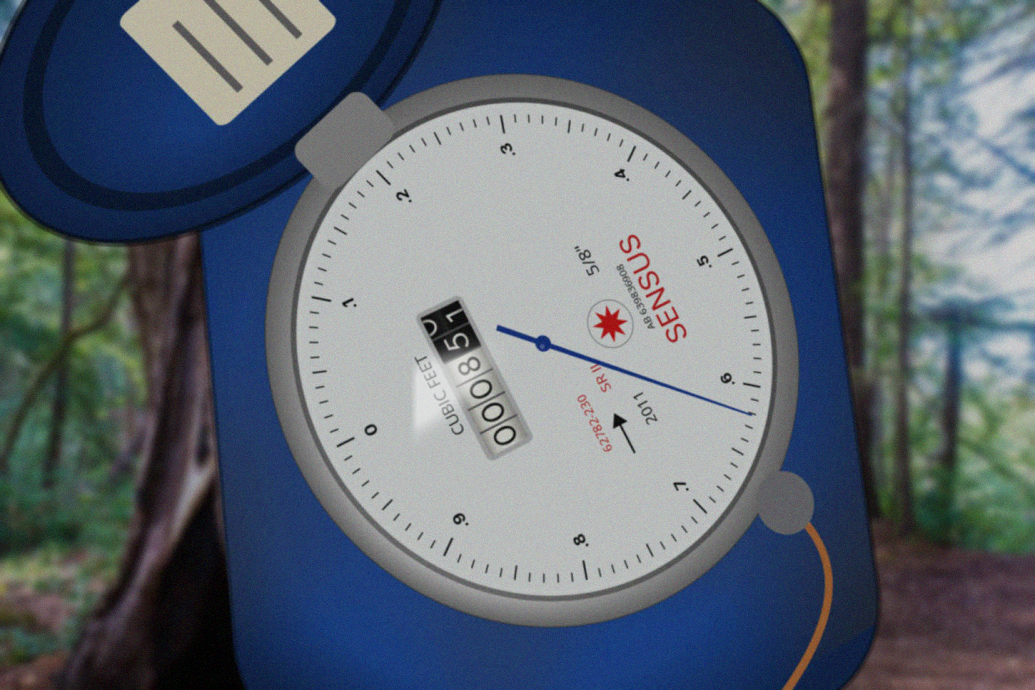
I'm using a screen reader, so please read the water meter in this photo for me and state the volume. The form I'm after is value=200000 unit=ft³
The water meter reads value=850.62 unit=ft³
